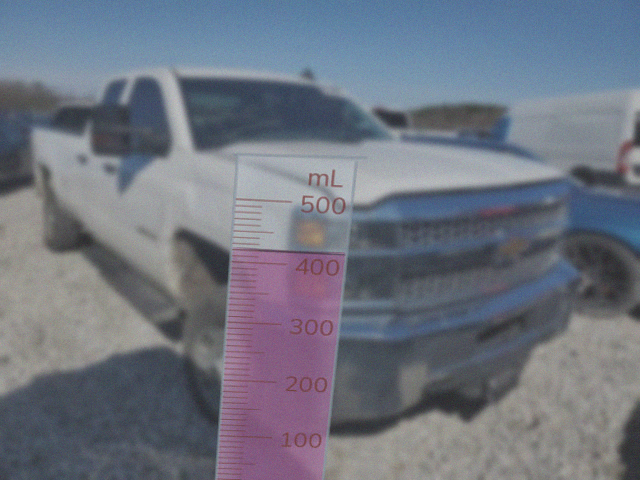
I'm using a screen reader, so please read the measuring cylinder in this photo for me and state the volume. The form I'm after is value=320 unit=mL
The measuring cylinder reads value=420 unit=mL
